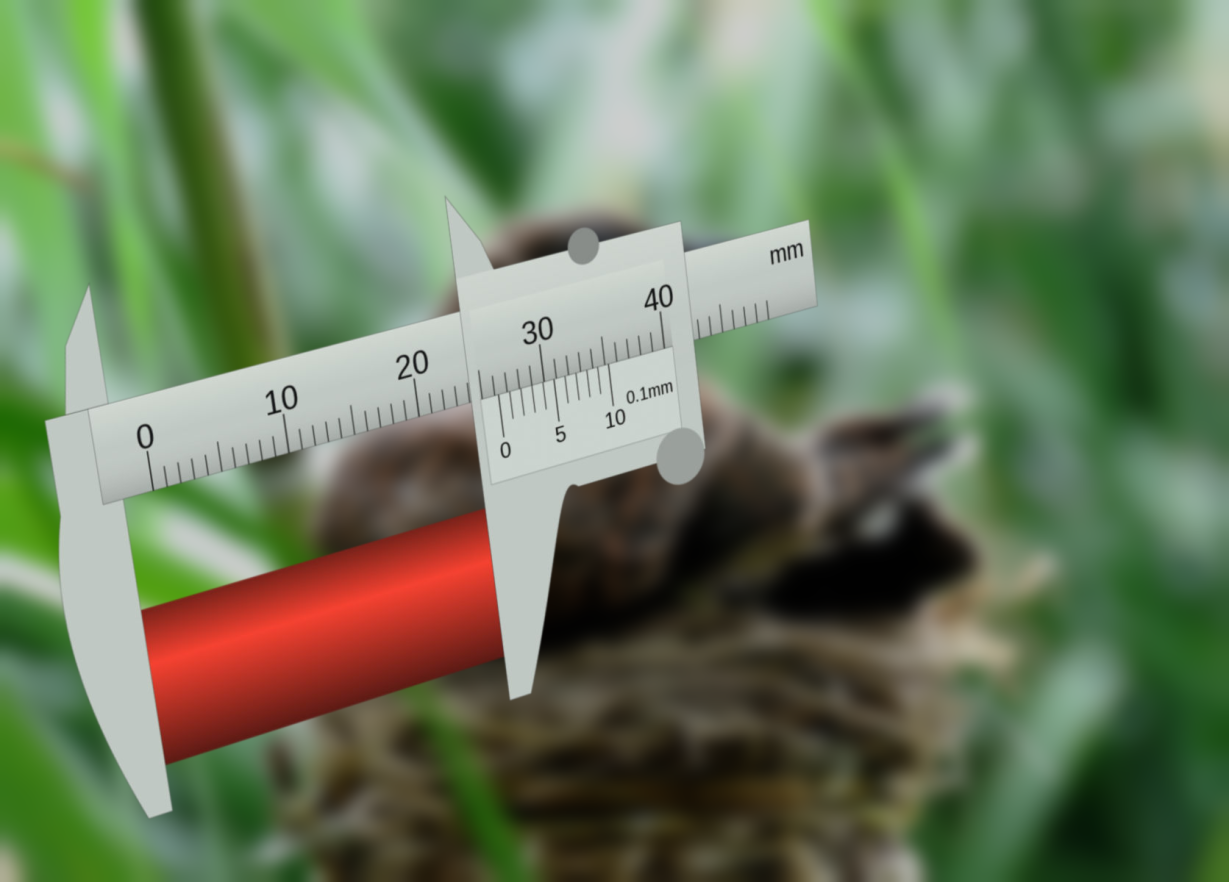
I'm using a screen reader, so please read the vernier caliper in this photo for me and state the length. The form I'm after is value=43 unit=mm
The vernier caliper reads value=26.3 unit=mm
